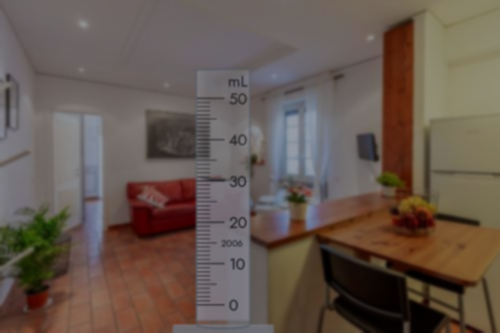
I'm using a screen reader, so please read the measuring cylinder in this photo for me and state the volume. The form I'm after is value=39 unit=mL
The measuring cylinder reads value=30 unit=mL
